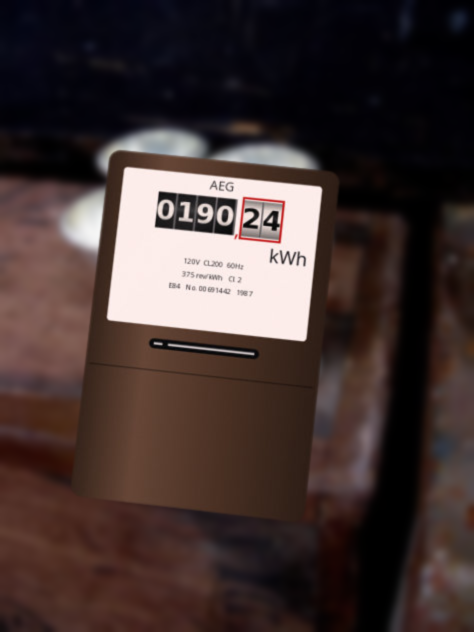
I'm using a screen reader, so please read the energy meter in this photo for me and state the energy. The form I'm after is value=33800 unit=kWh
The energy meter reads value=190.24 unit=kWh
